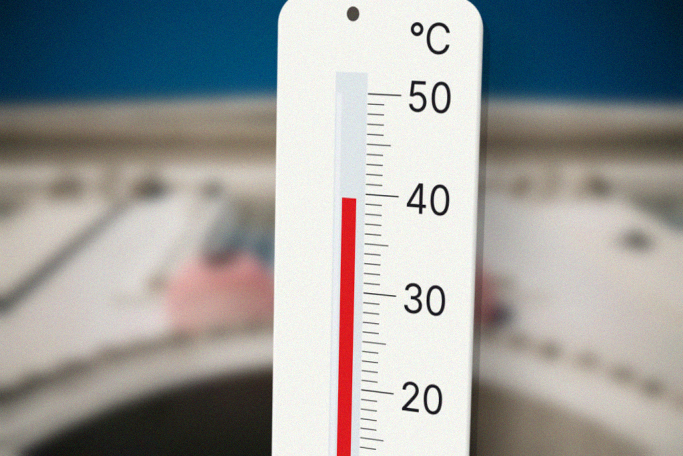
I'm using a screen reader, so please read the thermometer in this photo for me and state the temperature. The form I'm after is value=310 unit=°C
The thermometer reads value=39.5 unit=°C
